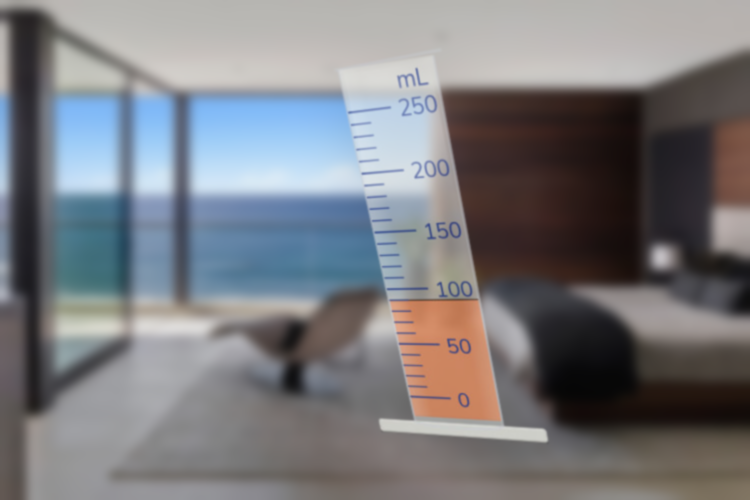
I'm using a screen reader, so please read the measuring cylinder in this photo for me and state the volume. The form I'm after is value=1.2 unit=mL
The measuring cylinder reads value=90 unit=mL
